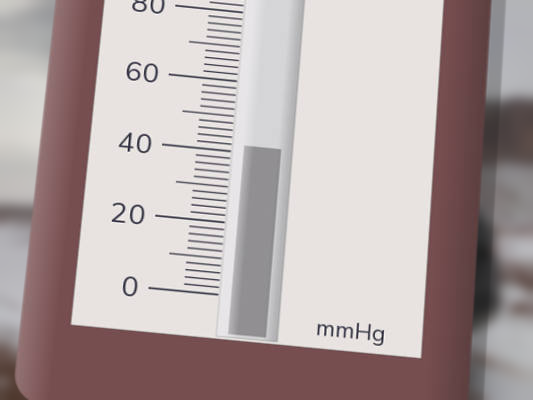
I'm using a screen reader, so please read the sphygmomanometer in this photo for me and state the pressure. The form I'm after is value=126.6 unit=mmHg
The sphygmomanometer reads value=42 unit=mmHg
